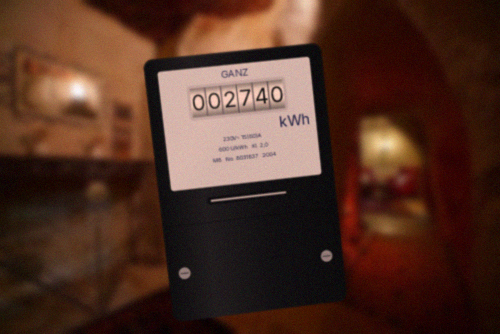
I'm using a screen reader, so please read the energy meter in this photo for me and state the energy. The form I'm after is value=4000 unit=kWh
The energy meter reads value=2740 unit=kWh
